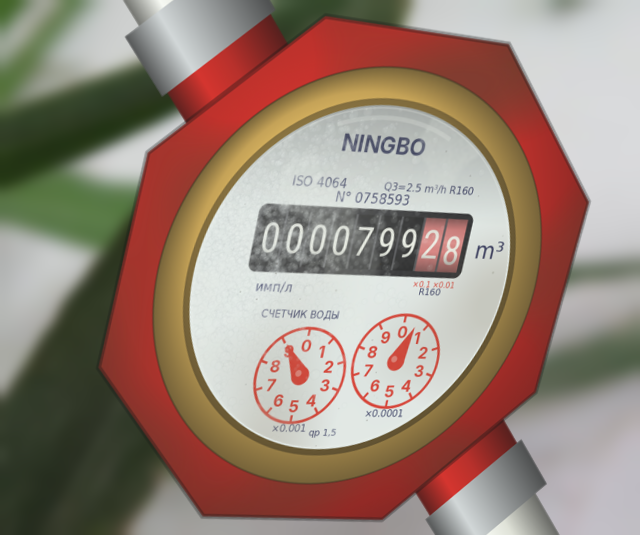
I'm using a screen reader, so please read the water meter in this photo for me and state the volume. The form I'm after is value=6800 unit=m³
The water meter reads value=799.2790 unit=m³
